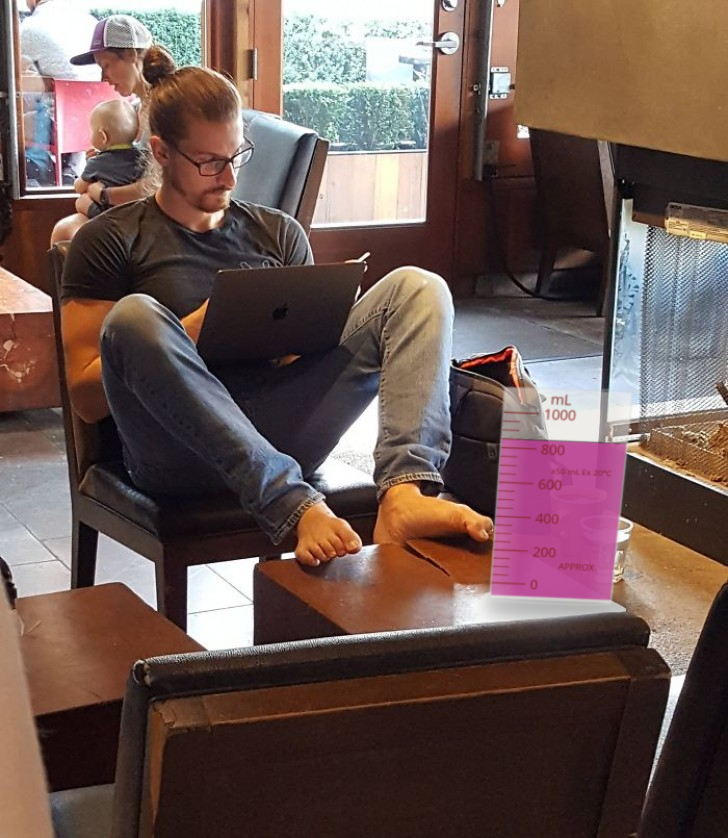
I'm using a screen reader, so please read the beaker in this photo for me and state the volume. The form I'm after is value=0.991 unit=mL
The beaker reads value=850 unit=mL
